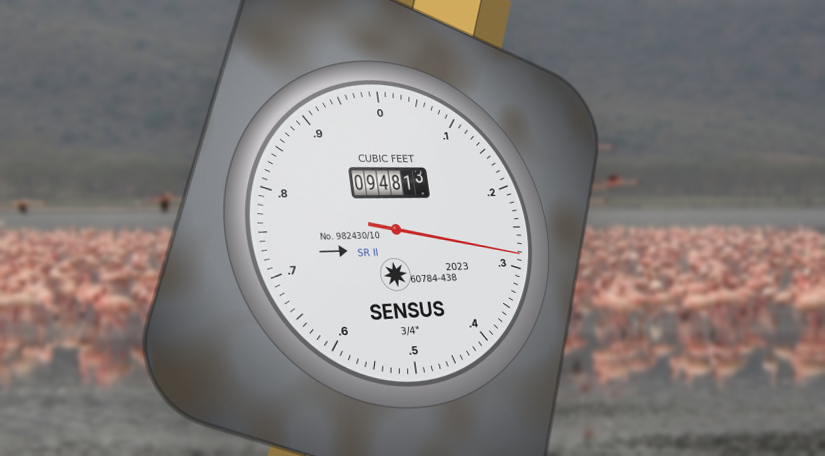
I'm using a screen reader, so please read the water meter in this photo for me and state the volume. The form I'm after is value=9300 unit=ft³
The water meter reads value=94813.28 unit=ft³
